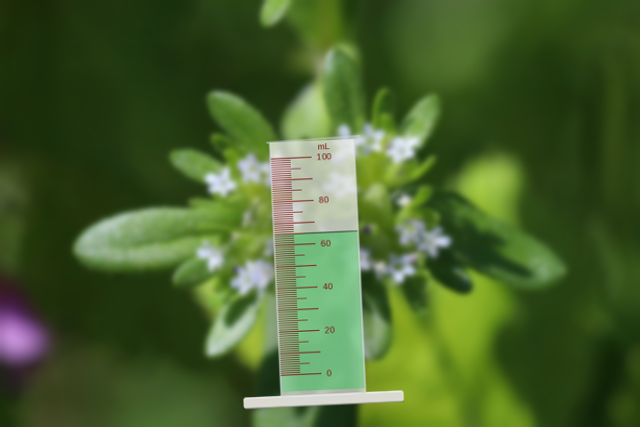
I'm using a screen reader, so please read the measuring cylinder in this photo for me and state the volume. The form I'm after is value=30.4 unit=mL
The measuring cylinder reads value=65 unit=mL
